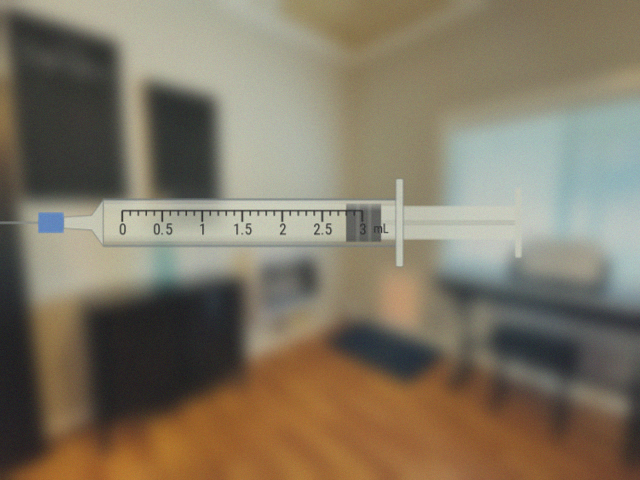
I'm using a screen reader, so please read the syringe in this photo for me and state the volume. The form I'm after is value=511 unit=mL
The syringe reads value=2.8 unit=mL
